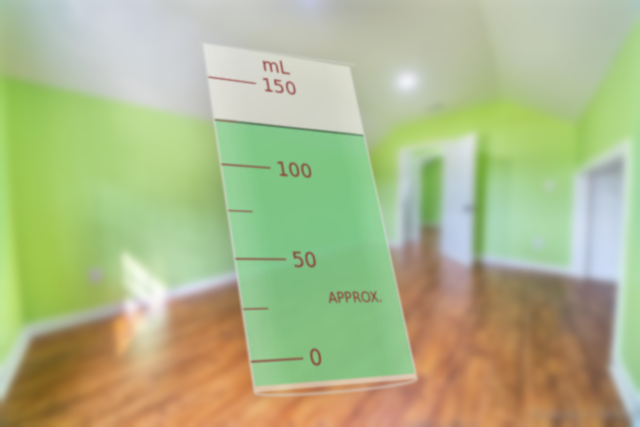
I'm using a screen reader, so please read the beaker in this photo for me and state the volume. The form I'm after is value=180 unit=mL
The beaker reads value=125 unit=mL
